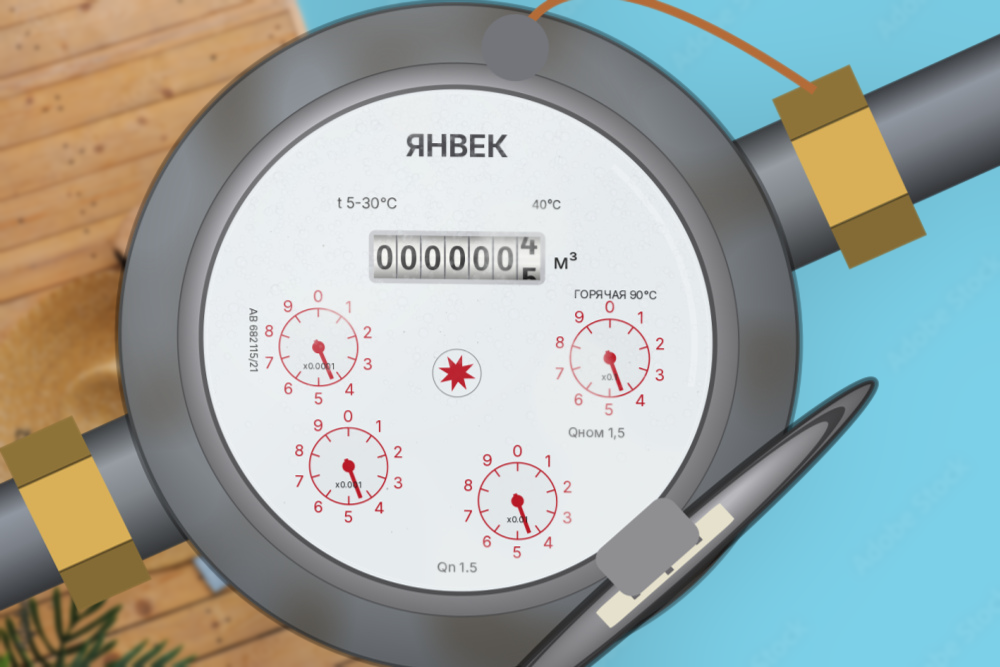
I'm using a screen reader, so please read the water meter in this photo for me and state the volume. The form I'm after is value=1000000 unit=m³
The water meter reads value=4.4444 unit=m³
